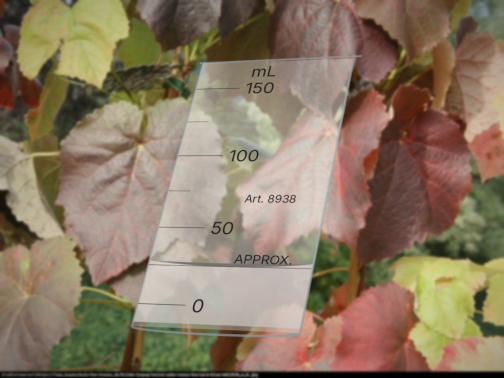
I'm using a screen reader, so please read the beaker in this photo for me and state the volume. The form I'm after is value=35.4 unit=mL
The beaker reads value=25 unit=mL
